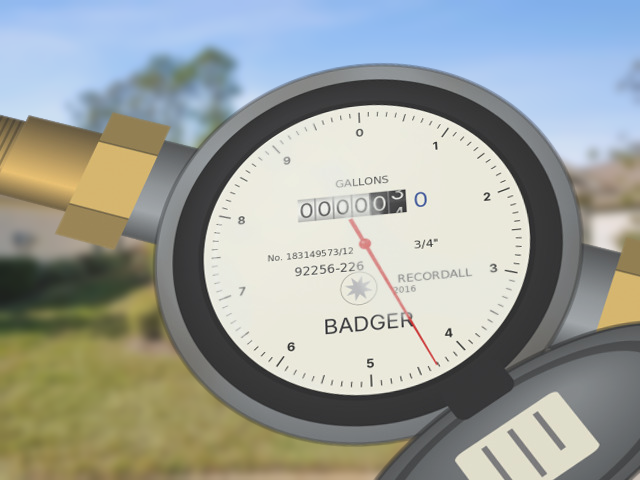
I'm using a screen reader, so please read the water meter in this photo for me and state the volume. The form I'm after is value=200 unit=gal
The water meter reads value=34.3 unit=gal
